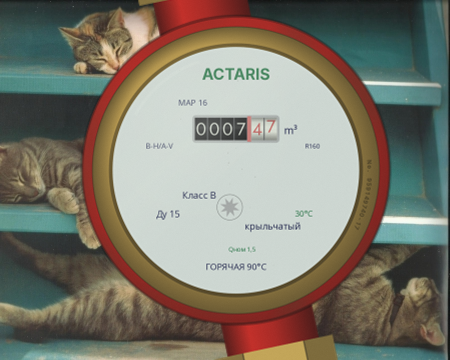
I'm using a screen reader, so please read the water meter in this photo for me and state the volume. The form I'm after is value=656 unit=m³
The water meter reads value=7.47 unit=m³
